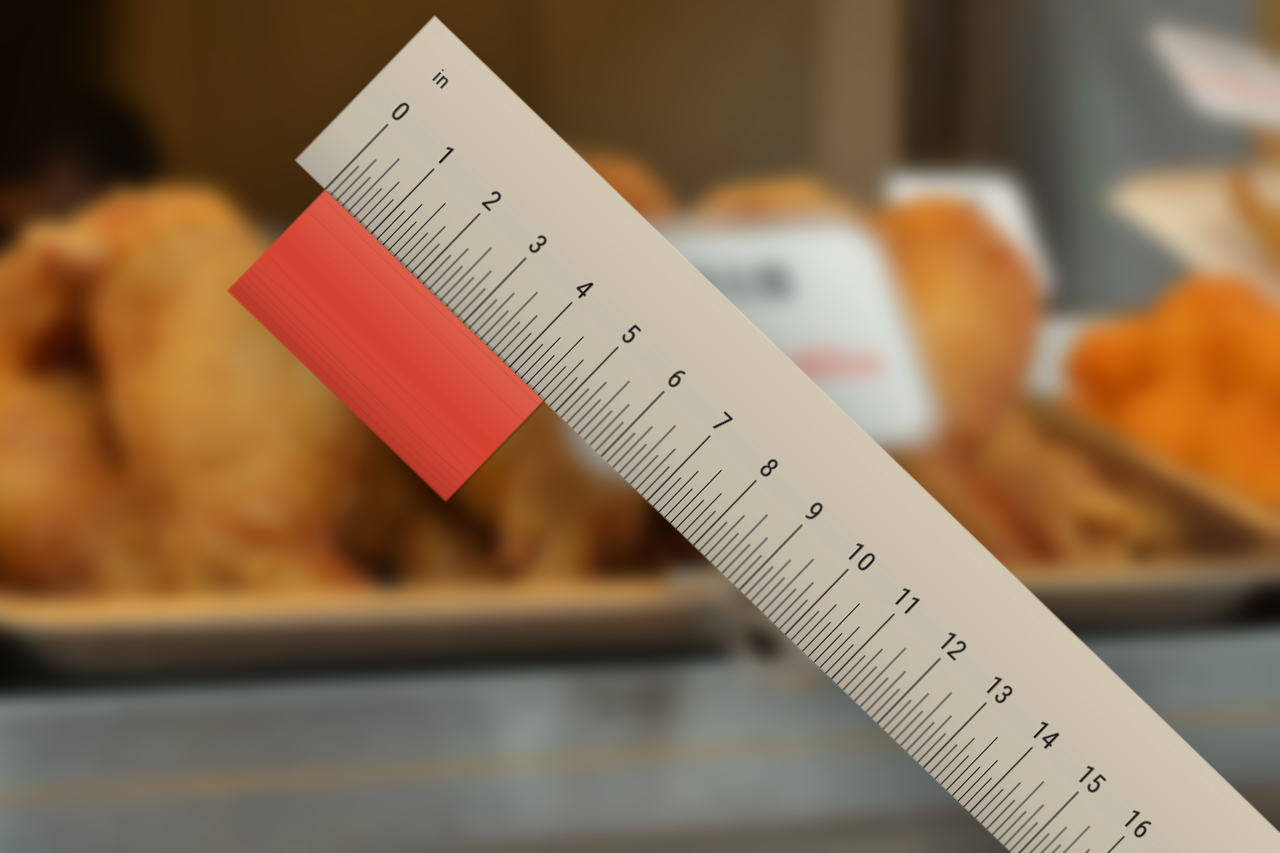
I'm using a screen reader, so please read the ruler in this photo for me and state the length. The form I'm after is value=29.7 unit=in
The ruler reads value=4.75 unit=in
